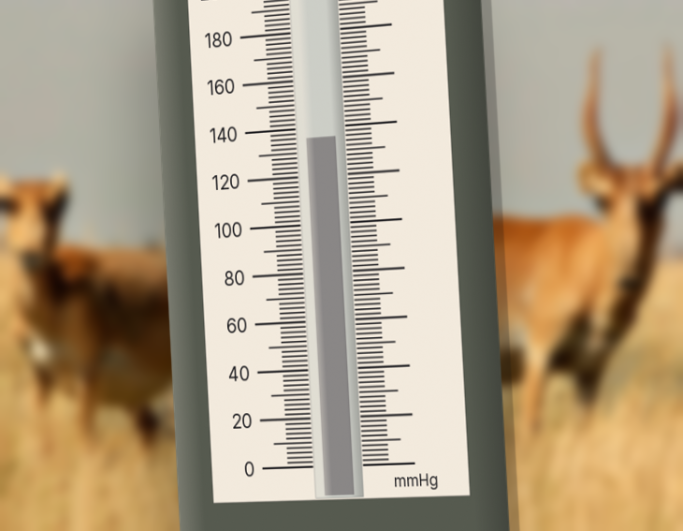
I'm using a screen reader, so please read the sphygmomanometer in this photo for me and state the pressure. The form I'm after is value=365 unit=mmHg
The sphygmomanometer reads value=136 unit=mmHg
